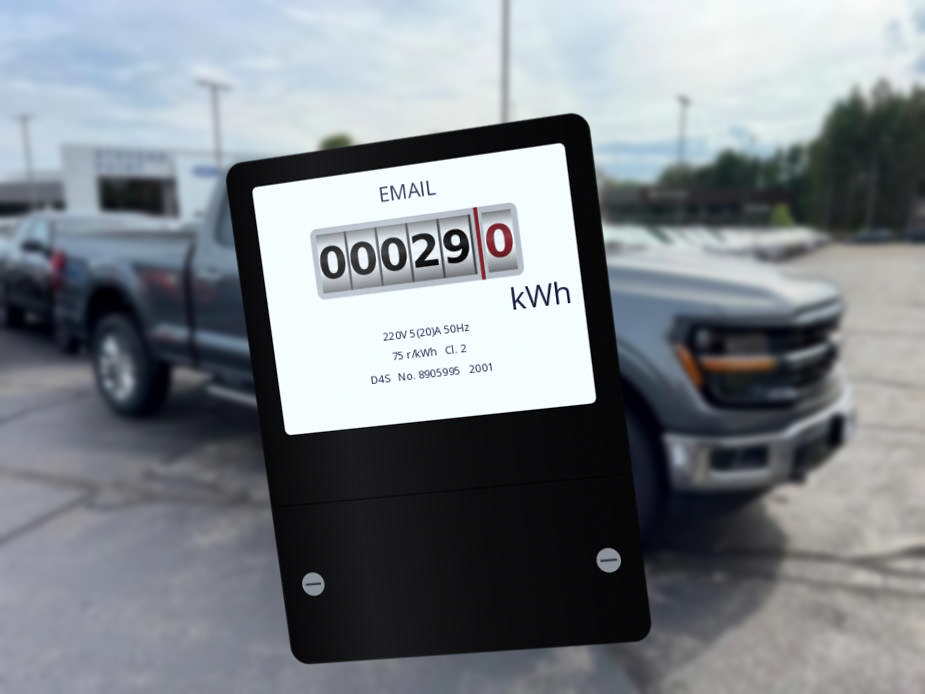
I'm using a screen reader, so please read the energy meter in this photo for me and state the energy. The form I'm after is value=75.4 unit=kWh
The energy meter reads value=29.0 unit=kWh
